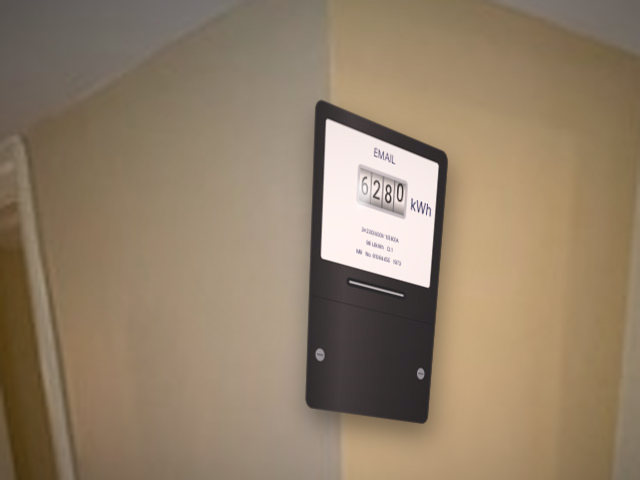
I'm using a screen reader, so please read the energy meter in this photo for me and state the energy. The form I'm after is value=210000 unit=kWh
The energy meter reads value=6280 unit=kWh
